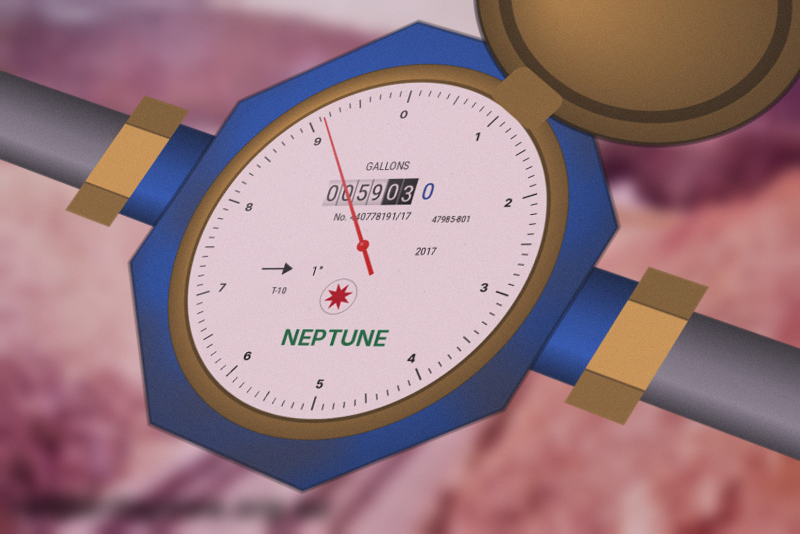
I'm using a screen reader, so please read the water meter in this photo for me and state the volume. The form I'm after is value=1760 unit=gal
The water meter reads value=59029.1 unit=gal
